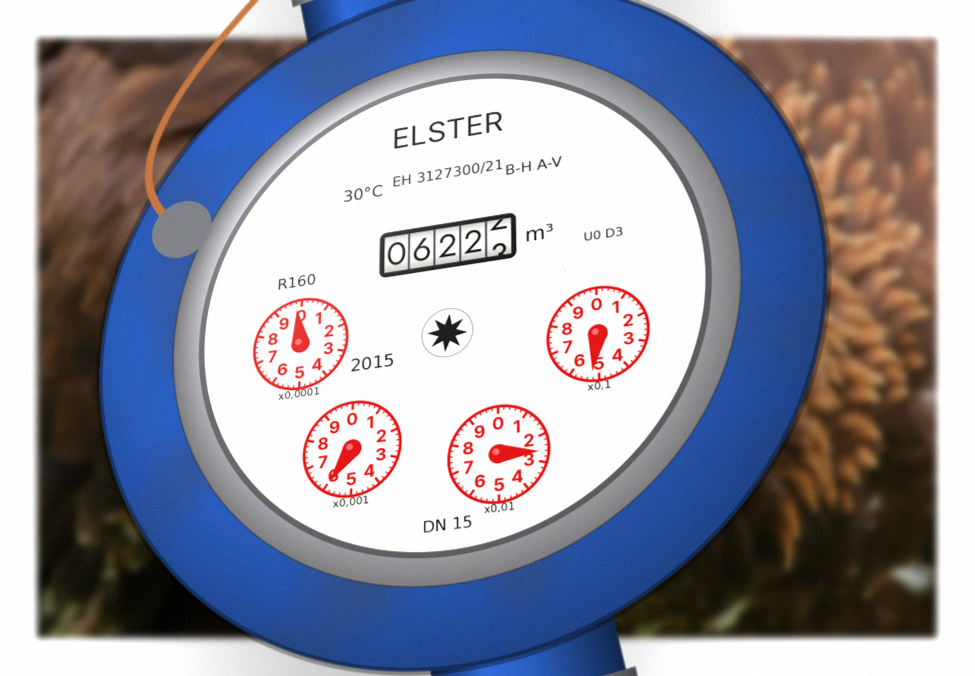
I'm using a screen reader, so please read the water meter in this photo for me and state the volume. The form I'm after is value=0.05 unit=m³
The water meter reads value=6222.5259 unit=m³
